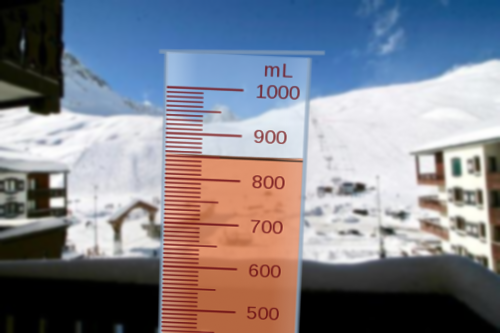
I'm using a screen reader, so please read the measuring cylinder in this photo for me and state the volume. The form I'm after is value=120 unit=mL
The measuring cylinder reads value=850 unit=mL
